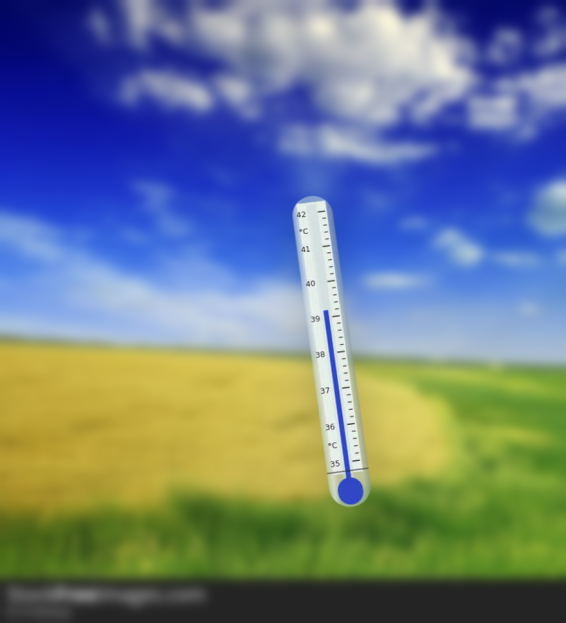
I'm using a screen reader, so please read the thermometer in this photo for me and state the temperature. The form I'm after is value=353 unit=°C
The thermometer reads value=39.2 unit=°C
